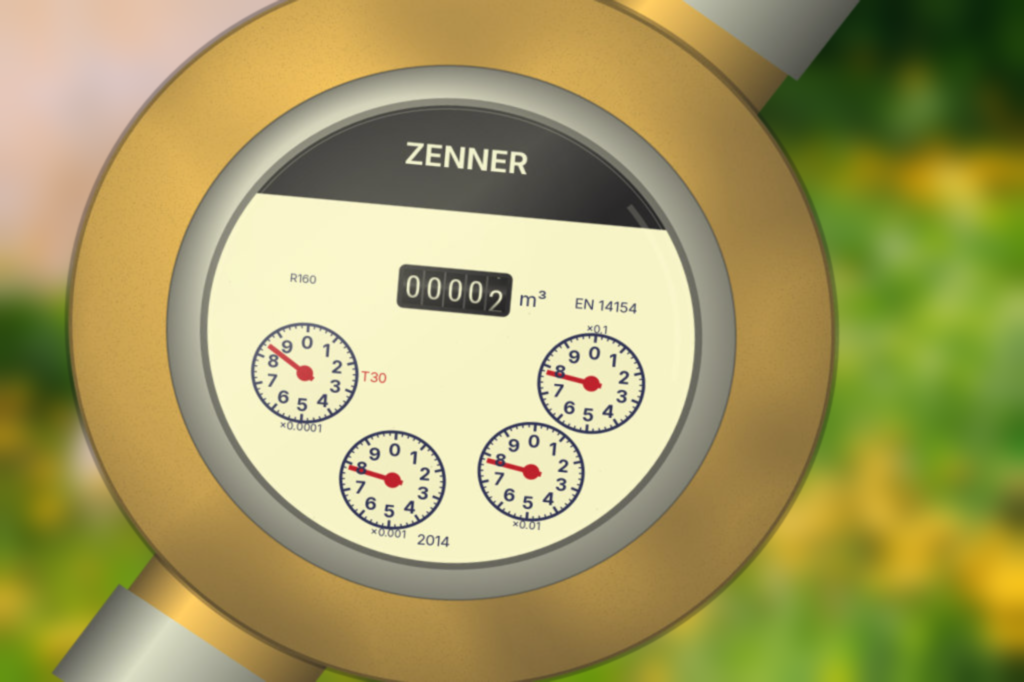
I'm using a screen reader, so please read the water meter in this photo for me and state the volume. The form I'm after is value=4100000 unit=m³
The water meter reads value=1.7778 unit=m³
